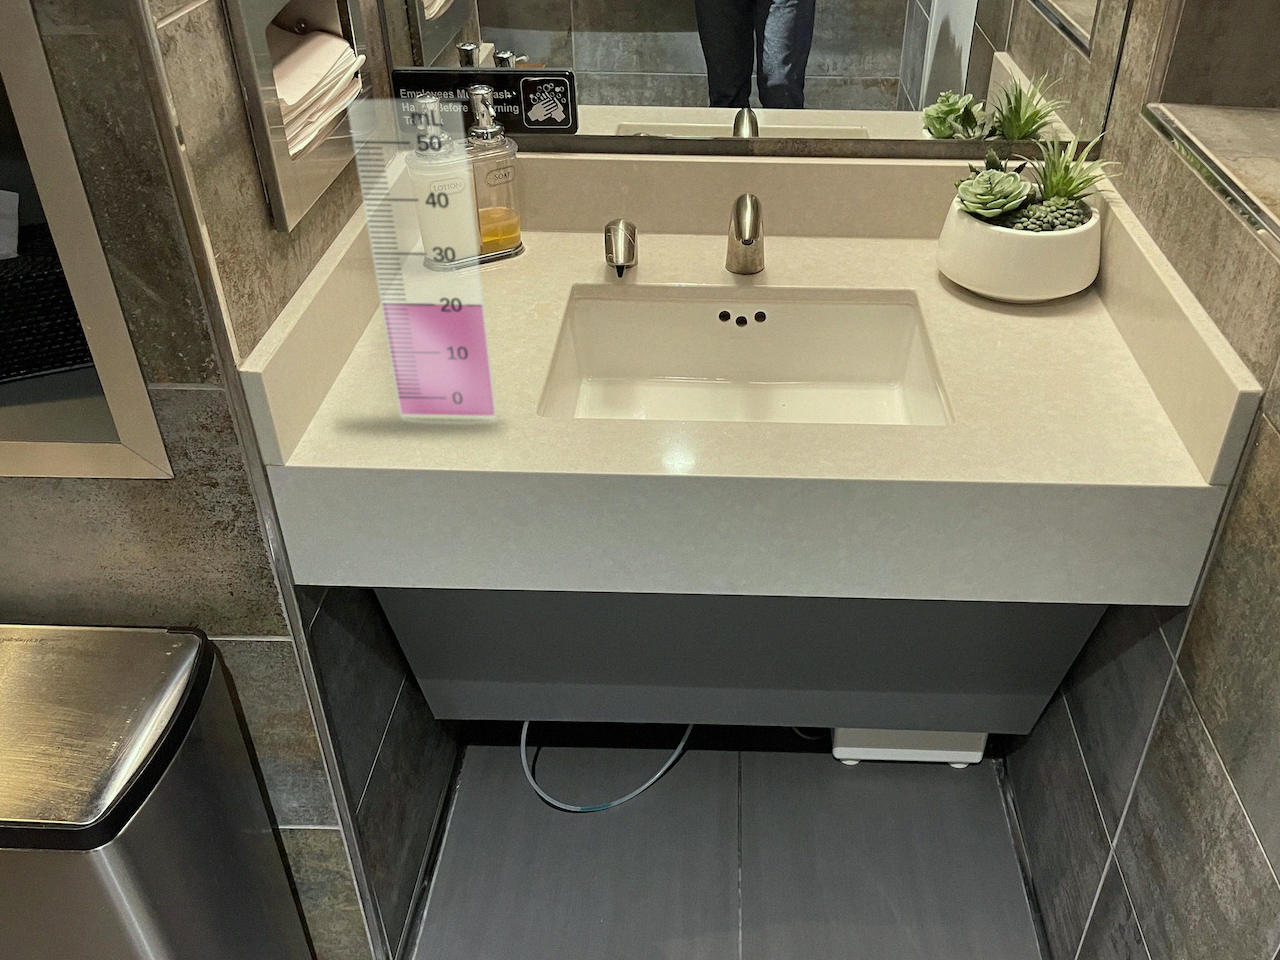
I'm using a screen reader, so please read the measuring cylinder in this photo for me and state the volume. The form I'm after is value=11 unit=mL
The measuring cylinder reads value=20 unit=mL
